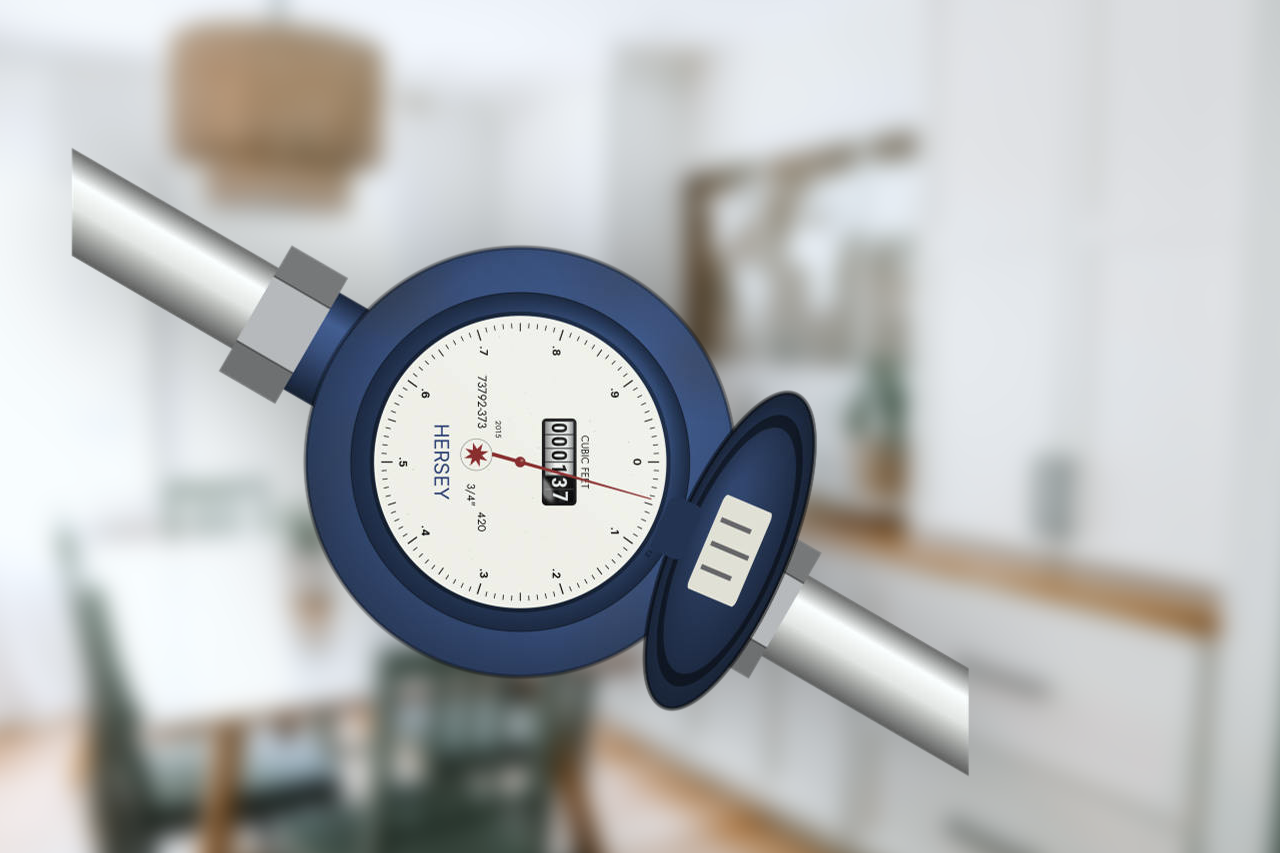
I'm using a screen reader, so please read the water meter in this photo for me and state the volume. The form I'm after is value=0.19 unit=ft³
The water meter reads value=137.04 unit=ft³
